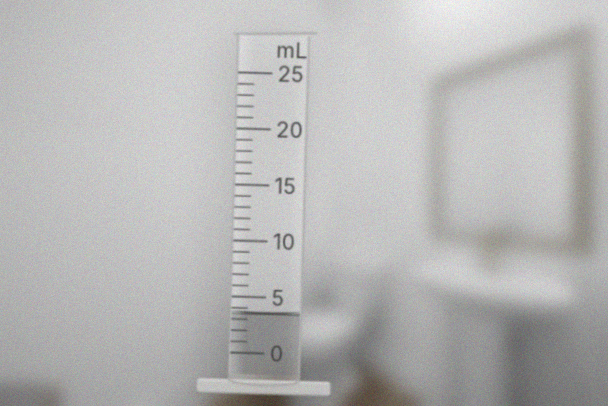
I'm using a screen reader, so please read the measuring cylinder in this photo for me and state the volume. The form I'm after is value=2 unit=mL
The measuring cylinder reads value=3.5 unit=mL
